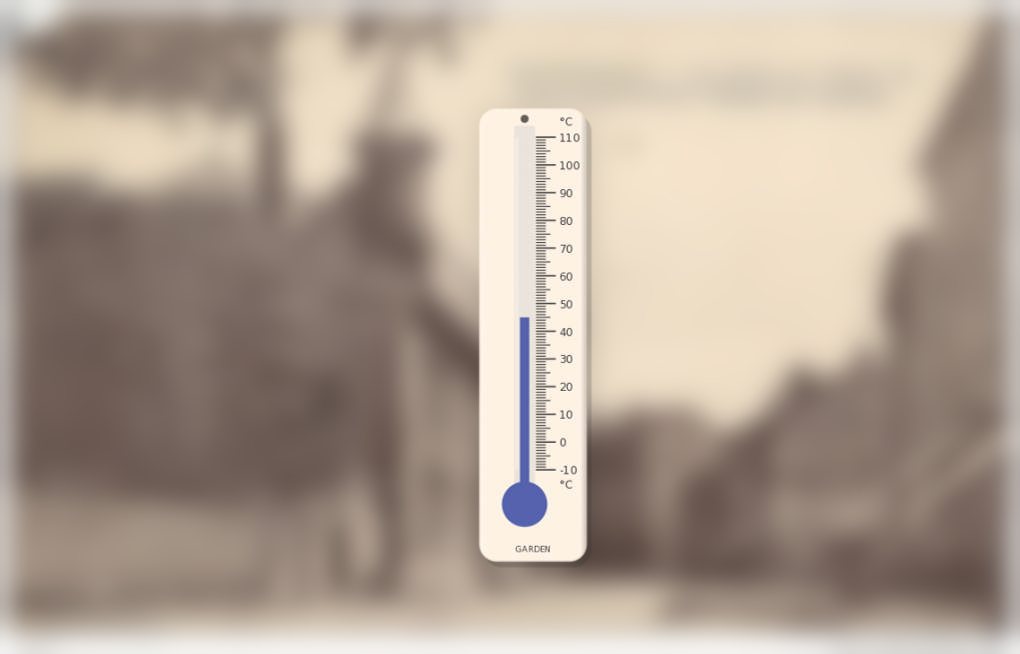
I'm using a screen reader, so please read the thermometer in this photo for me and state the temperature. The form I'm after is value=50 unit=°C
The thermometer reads value=45 unit=°C
